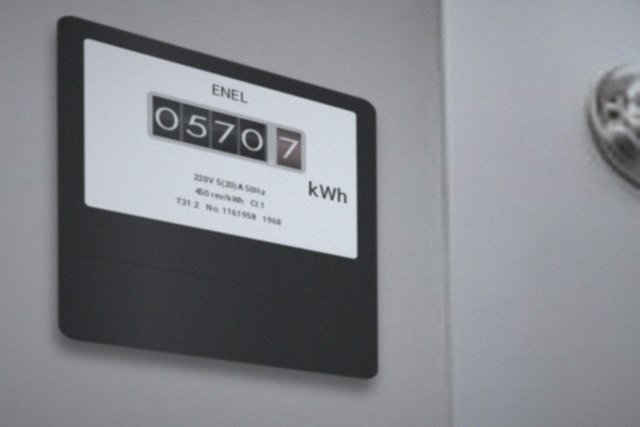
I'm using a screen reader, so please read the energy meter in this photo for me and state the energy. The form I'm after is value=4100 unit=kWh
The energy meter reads value=570.7 unit=kWh
